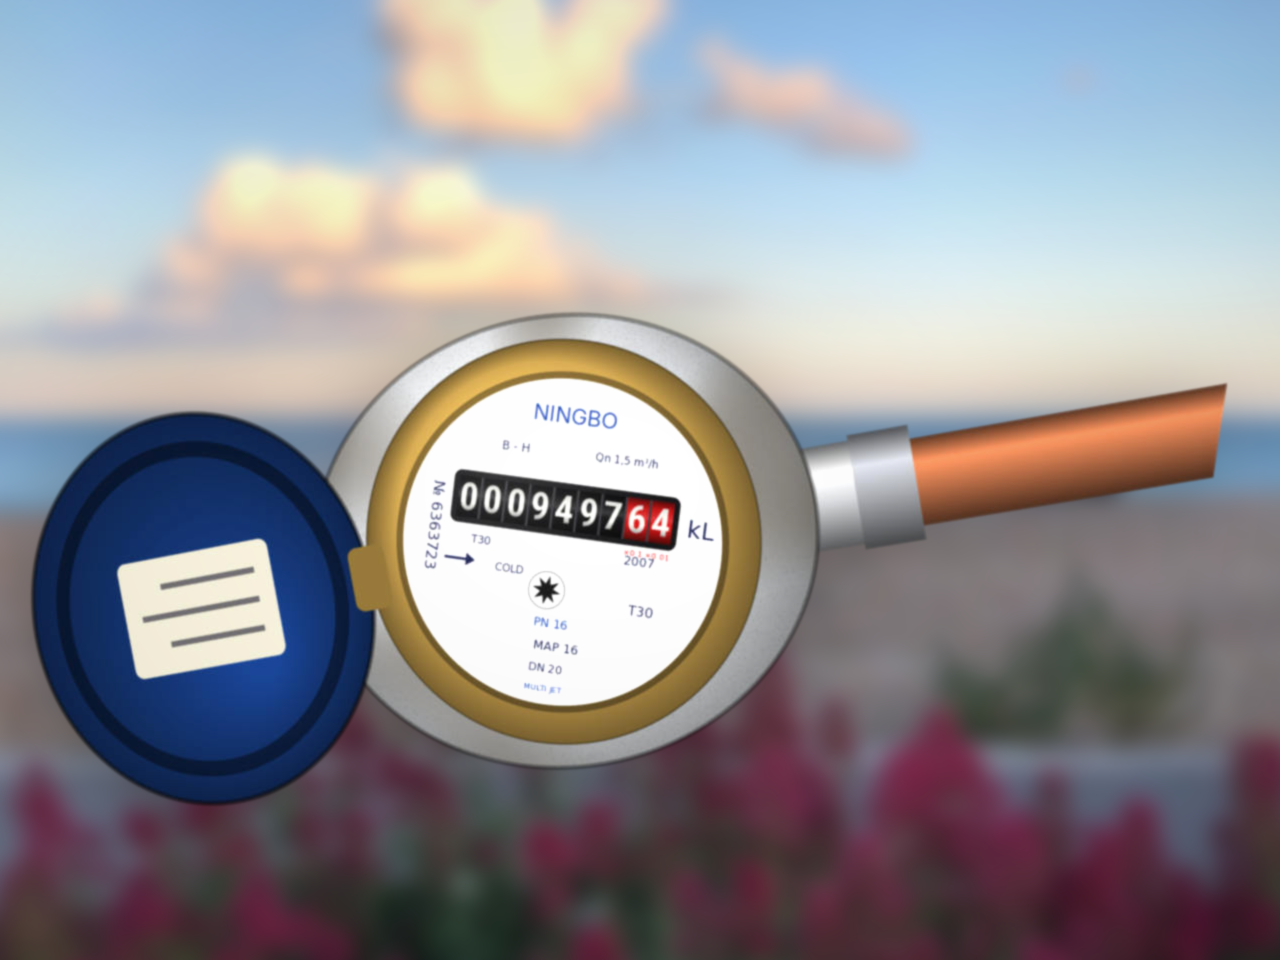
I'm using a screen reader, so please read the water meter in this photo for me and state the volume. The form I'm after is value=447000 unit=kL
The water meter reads value=9497.64 unit=kL
